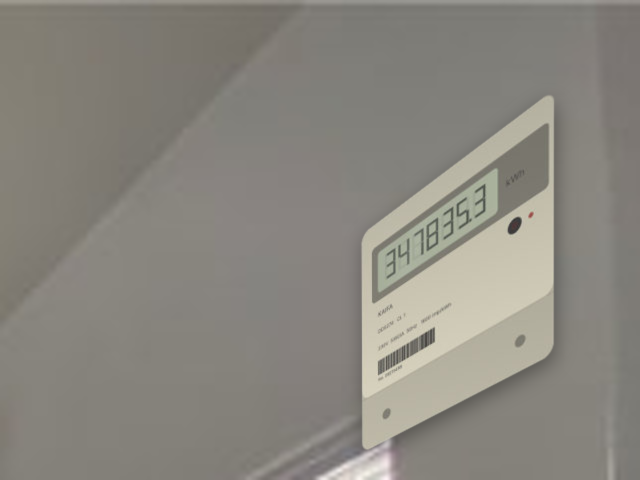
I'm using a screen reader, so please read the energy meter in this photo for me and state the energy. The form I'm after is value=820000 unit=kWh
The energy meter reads value=347835.3 unit=kWh
